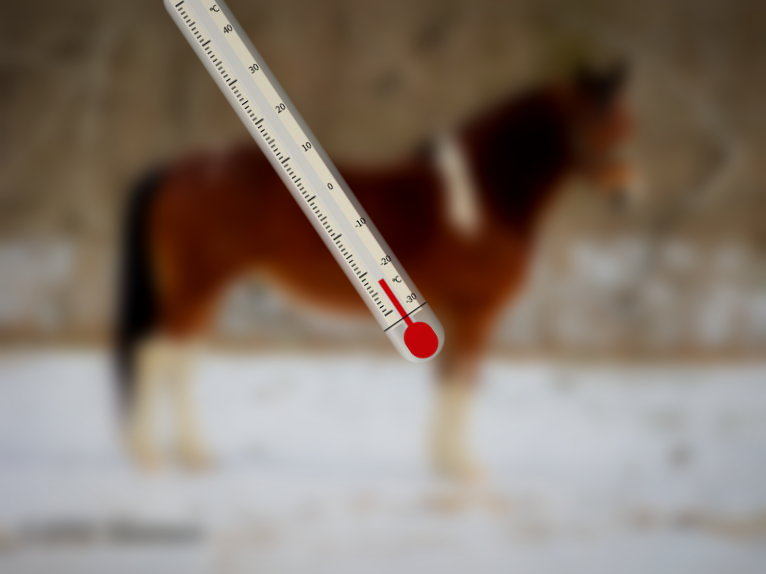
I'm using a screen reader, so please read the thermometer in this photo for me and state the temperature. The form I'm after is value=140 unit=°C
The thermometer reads value=-23 unit=°C
